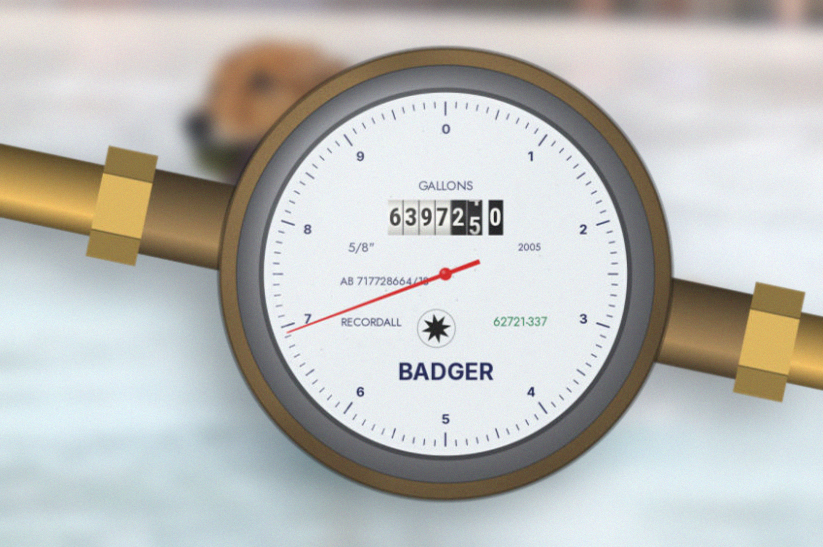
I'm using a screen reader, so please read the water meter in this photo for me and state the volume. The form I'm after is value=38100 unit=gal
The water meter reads value=6397246.9 unit=gal
